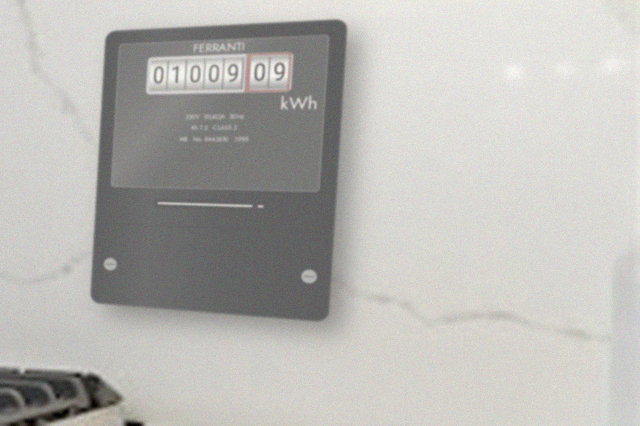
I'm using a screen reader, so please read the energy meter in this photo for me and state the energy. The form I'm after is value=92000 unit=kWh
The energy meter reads value=1009.09 unit=kWh
